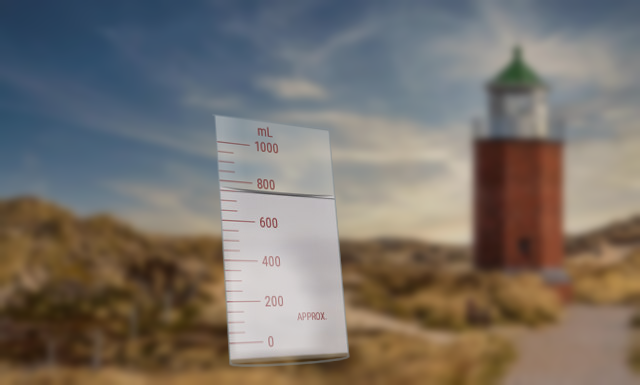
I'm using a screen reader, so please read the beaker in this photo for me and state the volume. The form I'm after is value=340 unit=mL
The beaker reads value=750 unit=mL
